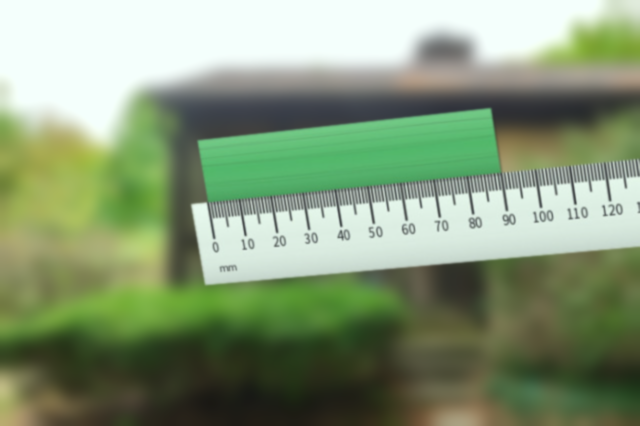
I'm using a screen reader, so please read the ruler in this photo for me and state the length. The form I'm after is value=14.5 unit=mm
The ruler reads value=90 unit=mm
